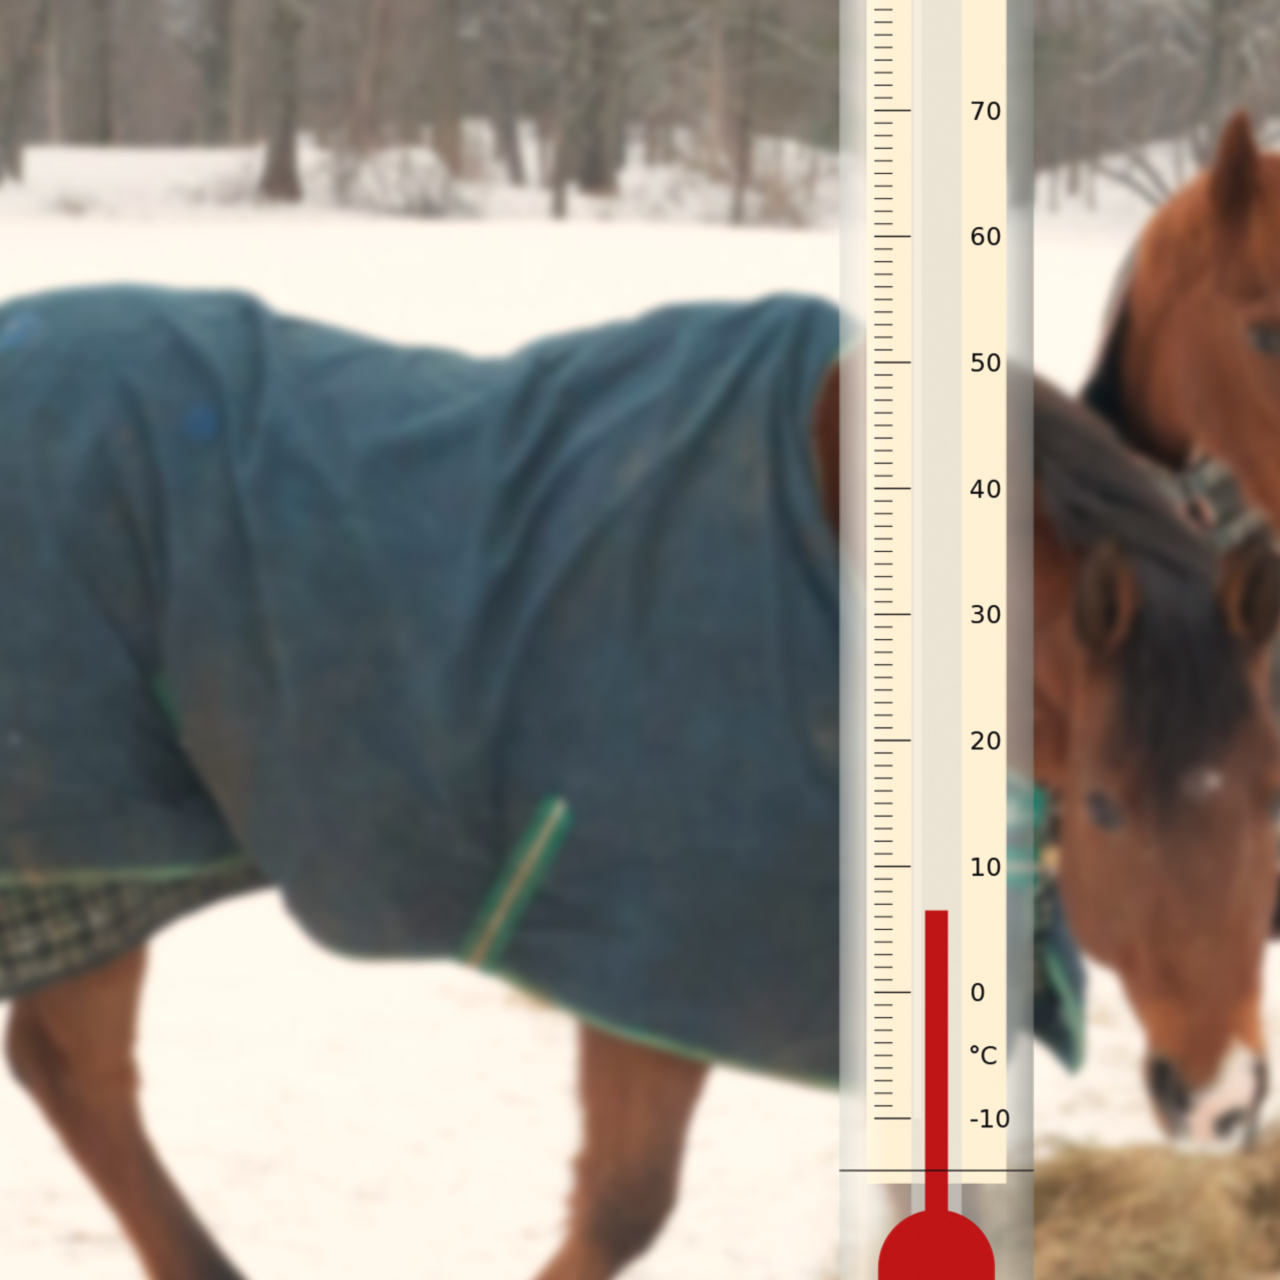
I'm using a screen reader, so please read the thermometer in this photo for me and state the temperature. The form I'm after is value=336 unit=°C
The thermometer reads value=6.5 unit=°C
